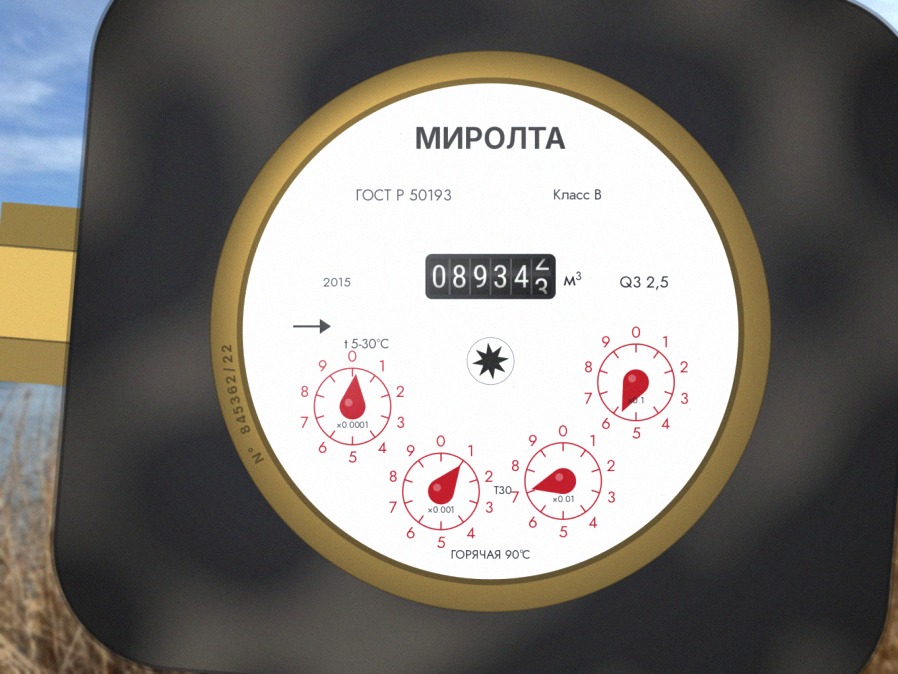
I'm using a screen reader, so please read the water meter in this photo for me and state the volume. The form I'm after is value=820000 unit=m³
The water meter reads value=89342.5710 unit=m³
